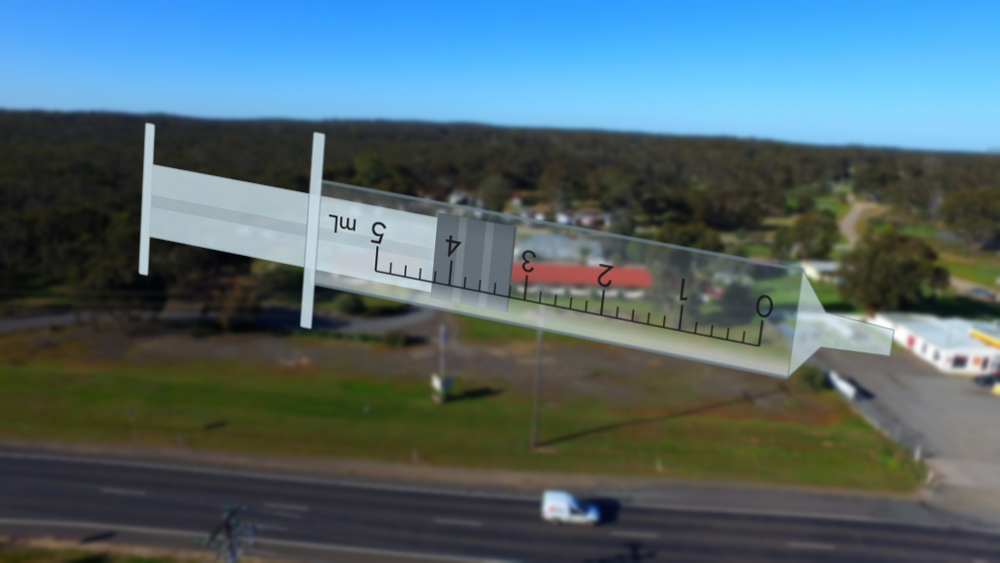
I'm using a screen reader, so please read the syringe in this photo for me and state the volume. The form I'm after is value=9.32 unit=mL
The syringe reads value=3.2 unit=mL
